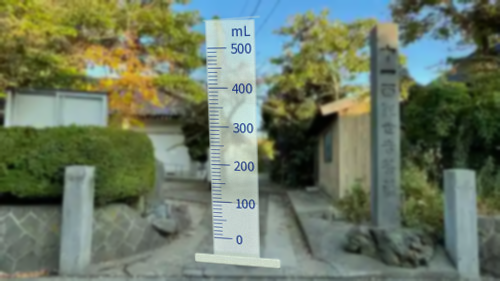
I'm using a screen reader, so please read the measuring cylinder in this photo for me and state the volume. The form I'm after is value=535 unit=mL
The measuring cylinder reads value=100 unit=mL
